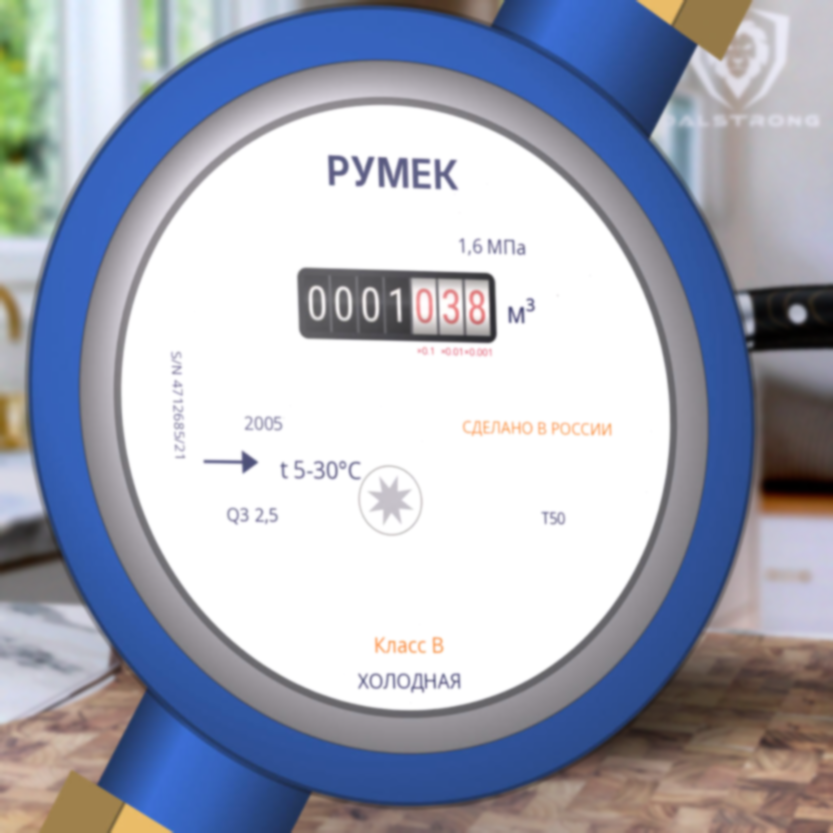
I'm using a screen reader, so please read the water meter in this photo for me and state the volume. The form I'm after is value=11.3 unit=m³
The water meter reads value=1.038 unit=m³
